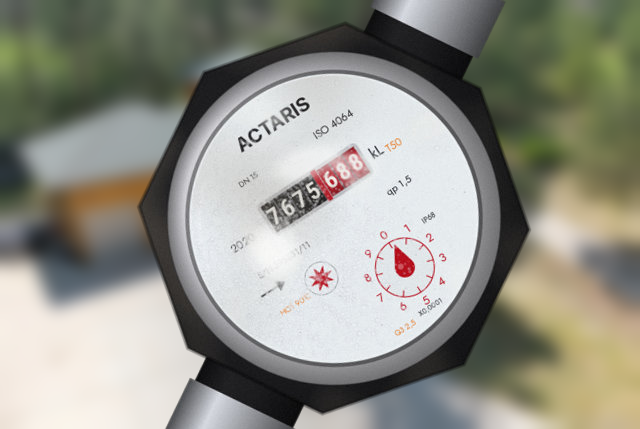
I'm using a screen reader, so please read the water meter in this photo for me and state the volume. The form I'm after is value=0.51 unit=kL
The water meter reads value=7675.6880 unit=kL
